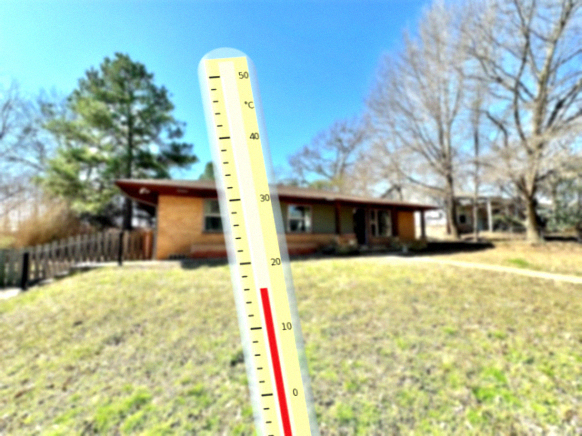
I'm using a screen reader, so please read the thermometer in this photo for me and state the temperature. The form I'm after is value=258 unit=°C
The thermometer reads value=16 unit=°C
